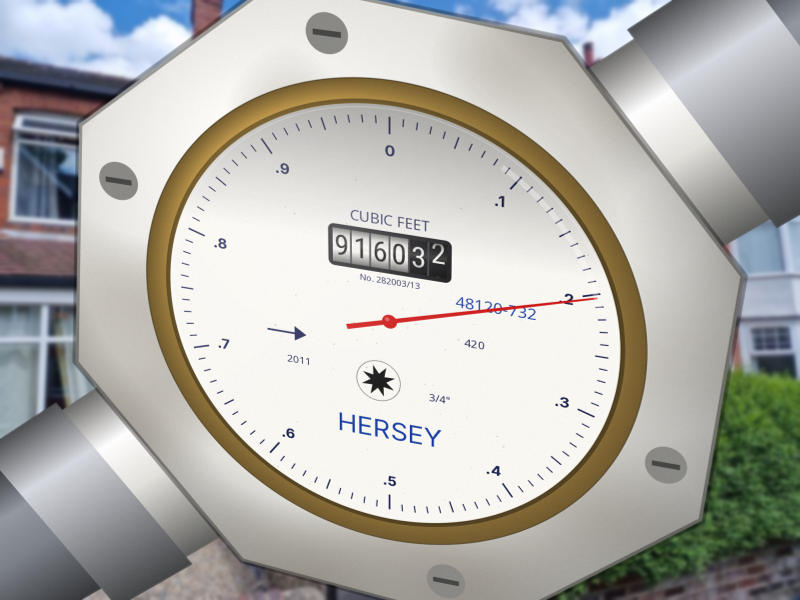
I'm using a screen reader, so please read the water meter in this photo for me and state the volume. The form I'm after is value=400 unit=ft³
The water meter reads value=916032.20 unit=ft³
